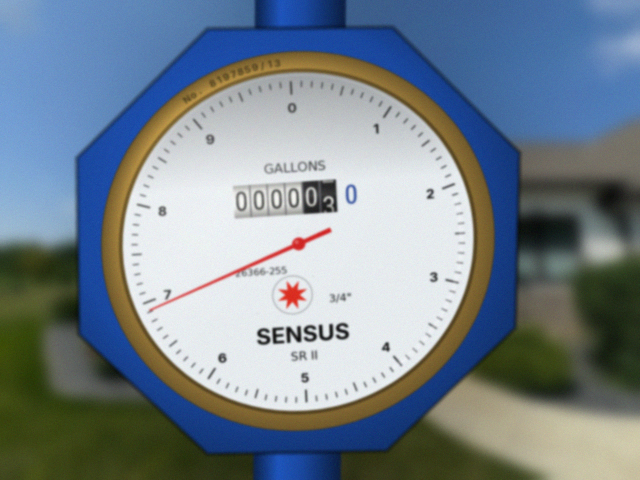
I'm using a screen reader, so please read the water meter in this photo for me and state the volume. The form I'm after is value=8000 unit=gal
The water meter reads value=26.9 unit=gal
